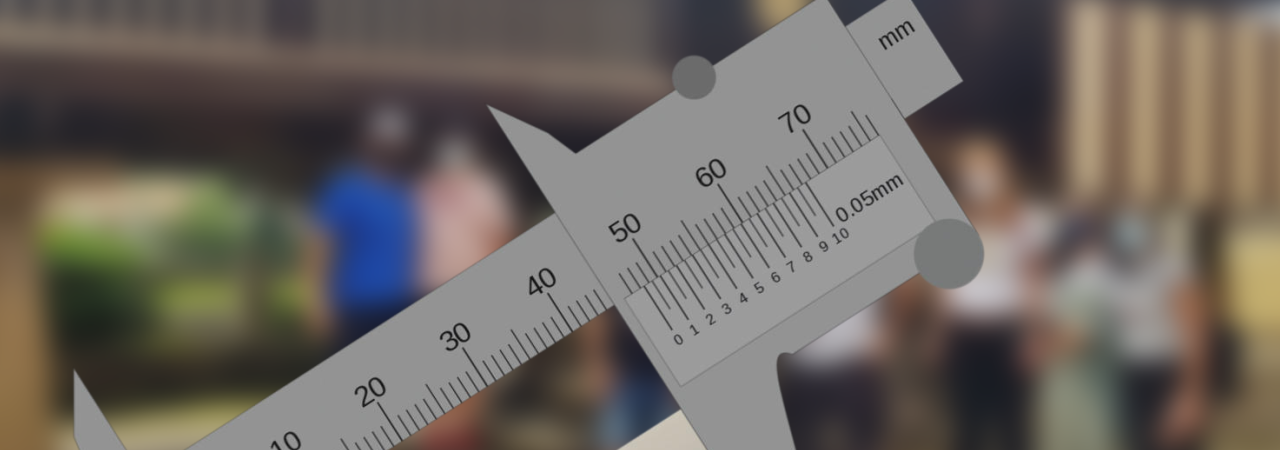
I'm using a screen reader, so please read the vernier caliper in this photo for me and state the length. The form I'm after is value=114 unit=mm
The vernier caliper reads value=48.4 unit=mm
